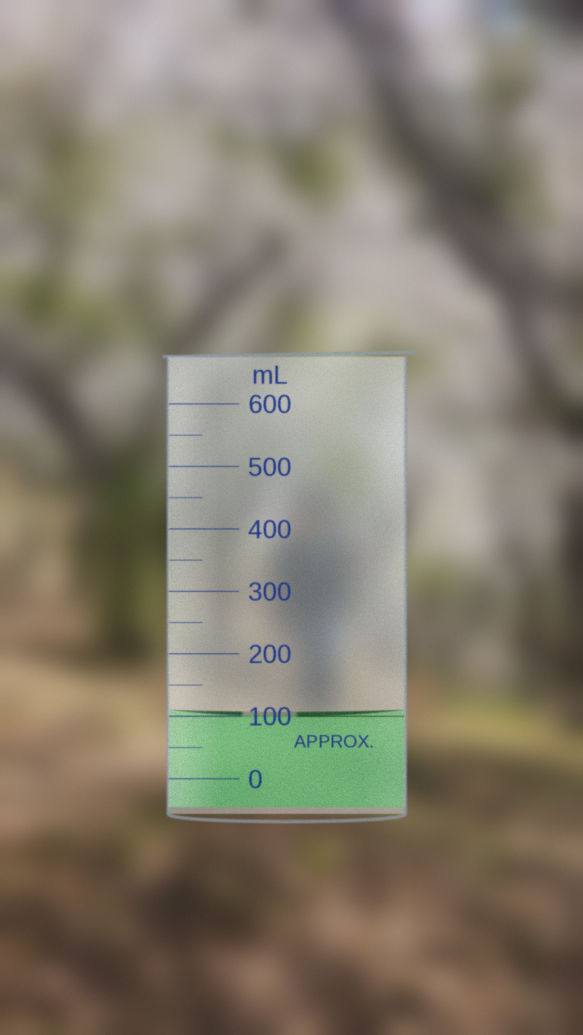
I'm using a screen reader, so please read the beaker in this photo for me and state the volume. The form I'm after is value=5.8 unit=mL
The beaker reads value=100 unit=mL
